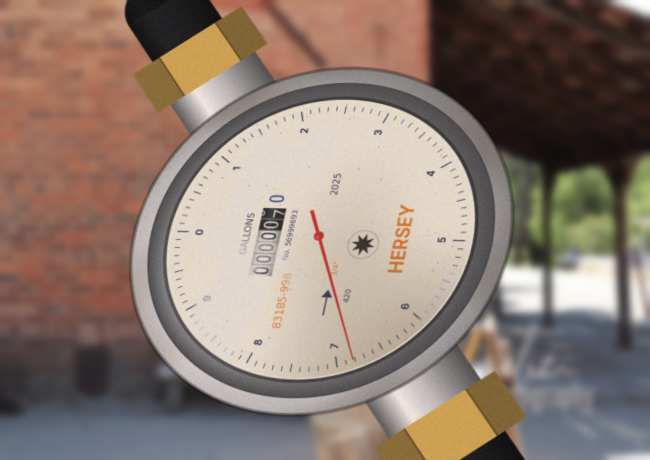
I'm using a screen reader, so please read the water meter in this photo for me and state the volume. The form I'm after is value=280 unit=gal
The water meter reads value=66.8 unit=gal
